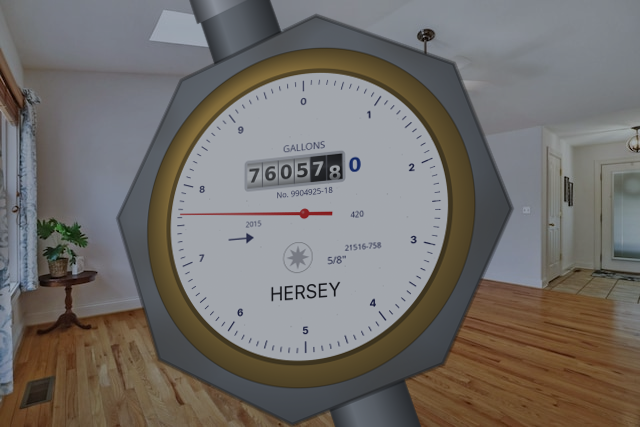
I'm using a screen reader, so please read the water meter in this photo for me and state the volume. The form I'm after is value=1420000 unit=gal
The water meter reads value=7605777.6 unit=gal
